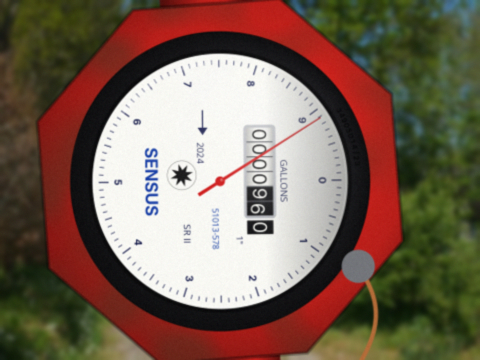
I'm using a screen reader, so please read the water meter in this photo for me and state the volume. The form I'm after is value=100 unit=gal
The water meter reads value=959.1 unit=gal
